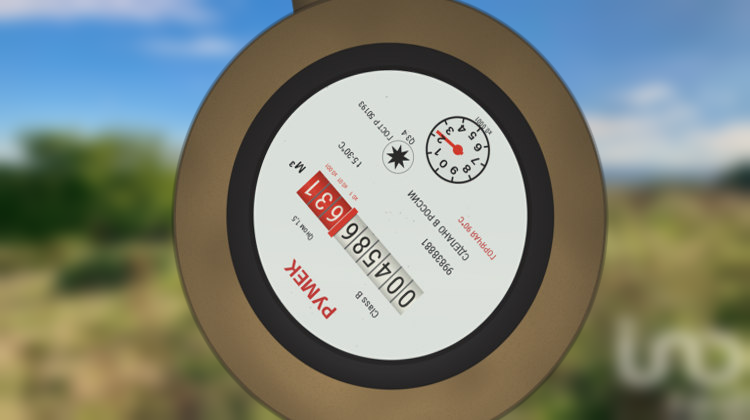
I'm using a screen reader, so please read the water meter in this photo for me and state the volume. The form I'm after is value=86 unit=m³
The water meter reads value=4586.6312 unit=m³
